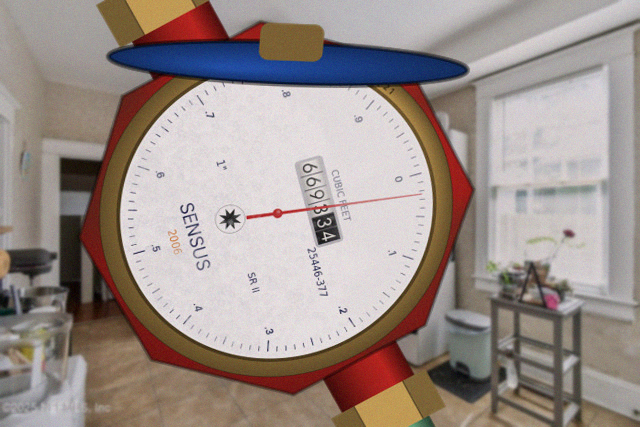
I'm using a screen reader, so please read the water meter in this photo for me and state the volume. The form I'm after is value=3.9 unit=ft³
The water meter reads value=669334.02 unit=ft³
